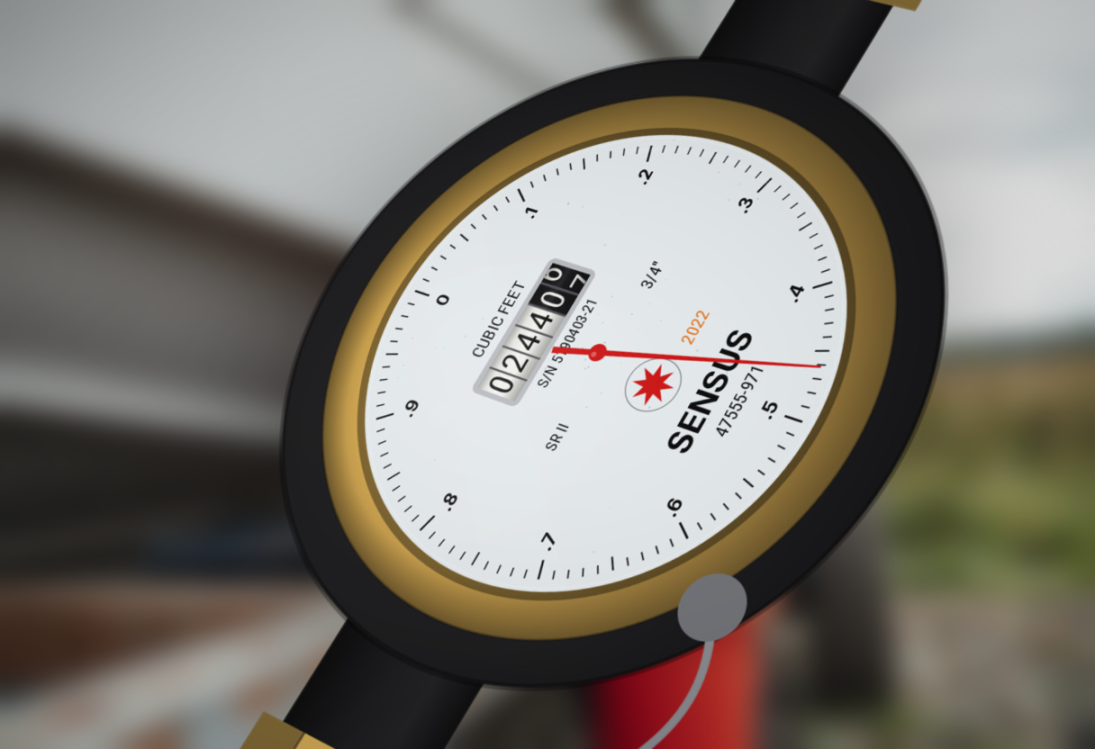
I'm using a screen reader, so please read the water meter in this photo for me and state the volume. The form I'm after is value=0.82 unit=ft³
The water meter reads value=24406.46 unit=ft³
